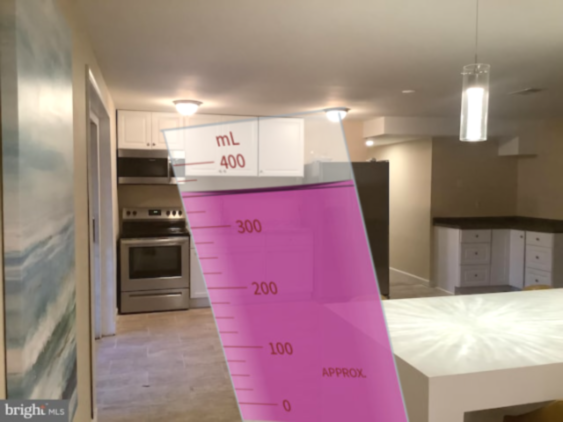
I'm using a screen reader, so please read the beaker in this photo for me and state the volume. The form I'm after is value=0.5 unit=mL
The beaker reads value=350 unit=mL
